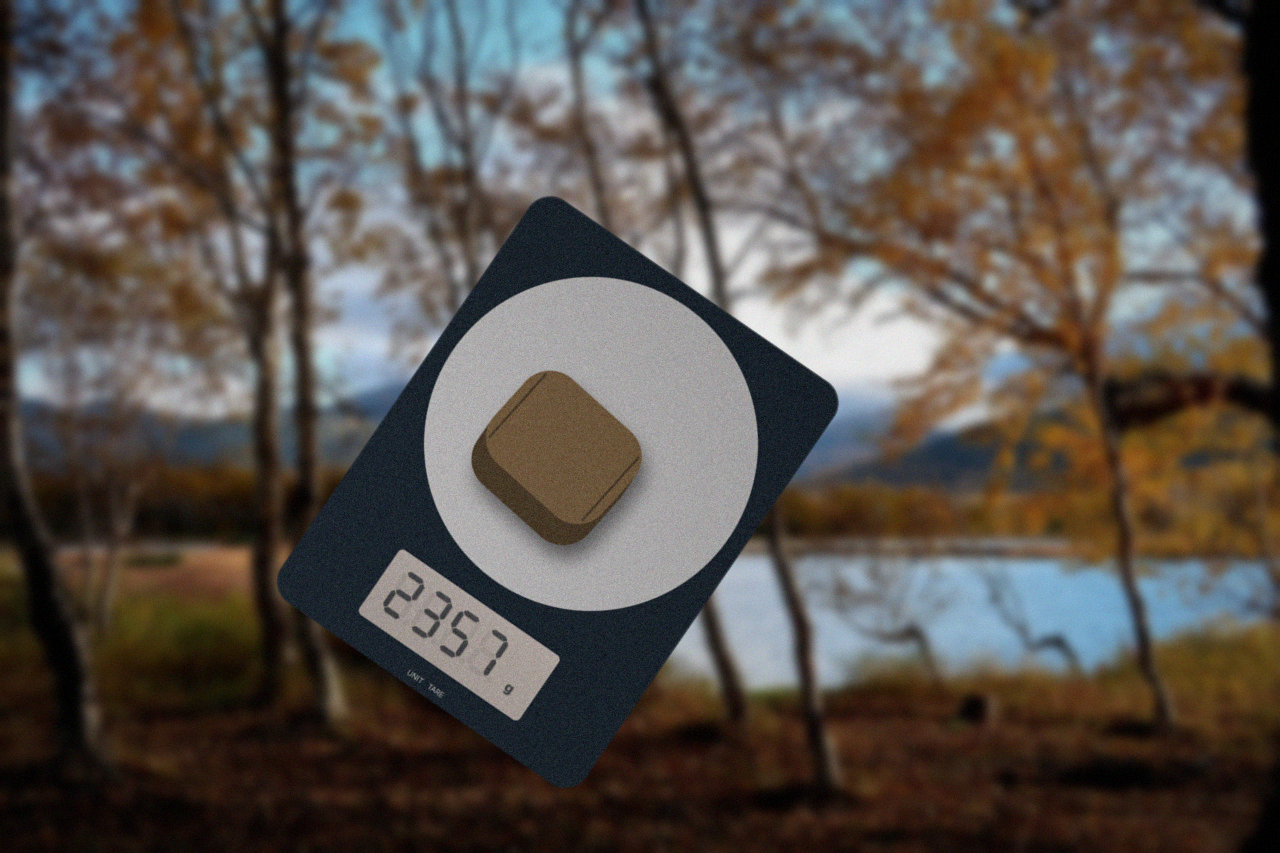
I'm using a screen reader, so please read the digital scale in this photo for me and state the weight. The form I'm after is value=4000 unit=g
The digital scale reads value=2357 unit=g
